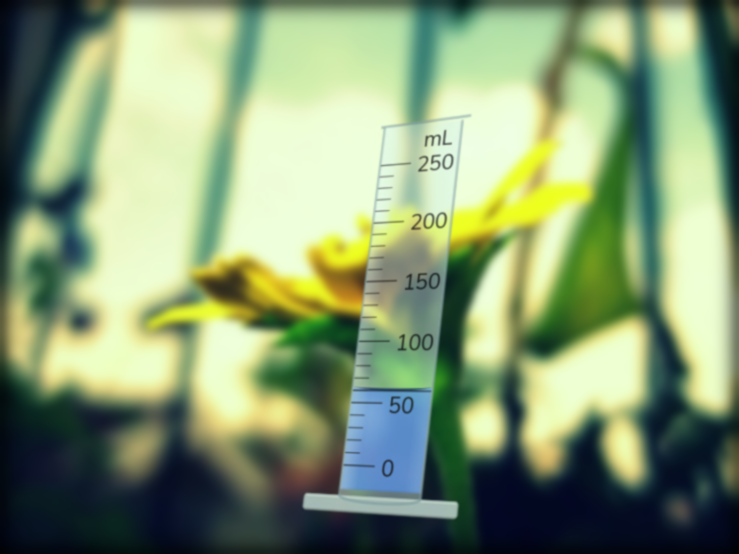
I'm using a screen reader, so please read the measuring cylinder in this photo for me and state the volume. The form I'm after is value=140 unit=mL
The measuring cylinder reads value=60 unit=mL
